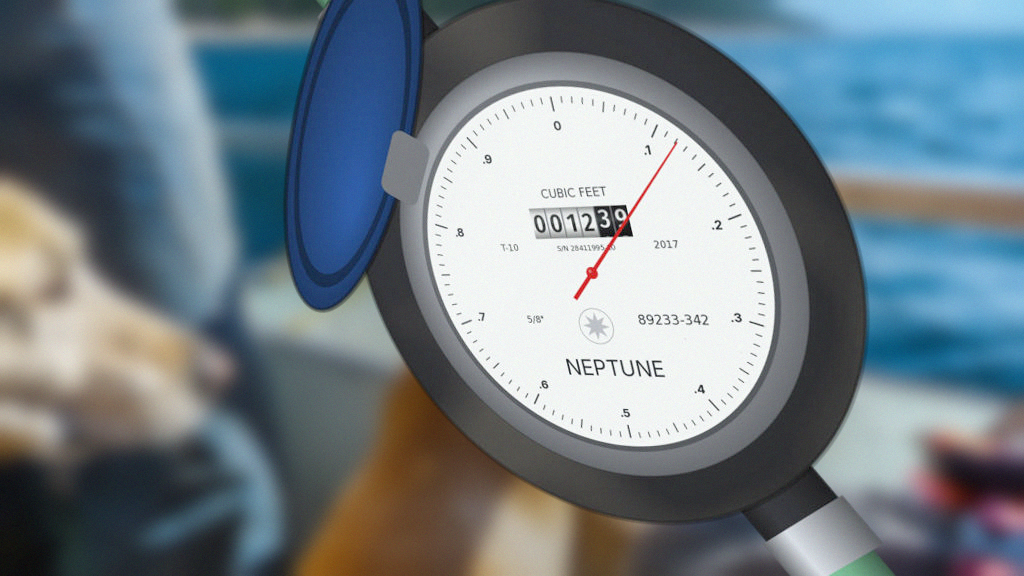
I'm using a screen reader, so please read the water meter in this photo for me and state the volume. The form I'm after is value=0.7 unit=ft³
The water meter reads value=1239.12 unit=ft³
